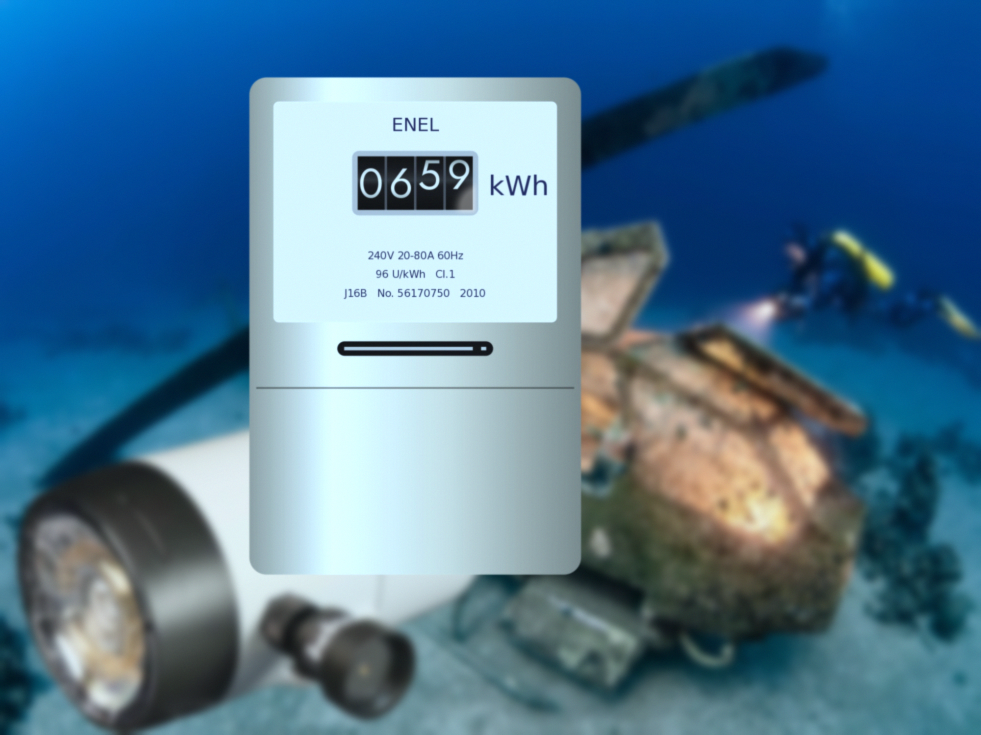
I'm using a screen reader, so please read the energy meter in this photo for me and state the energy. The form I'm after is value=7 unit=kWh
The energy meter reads value=659 unit=kWh
